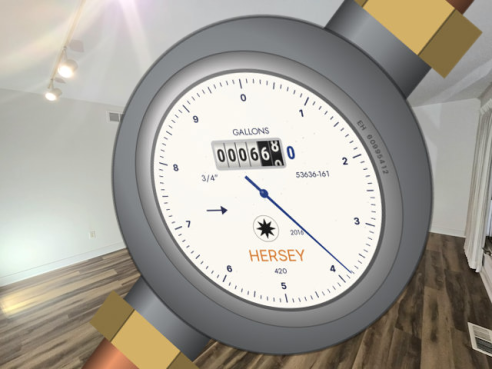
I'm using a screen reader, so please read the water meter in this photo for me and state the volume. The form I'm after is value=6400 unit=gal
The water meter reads value=6683.8 unit=gal
